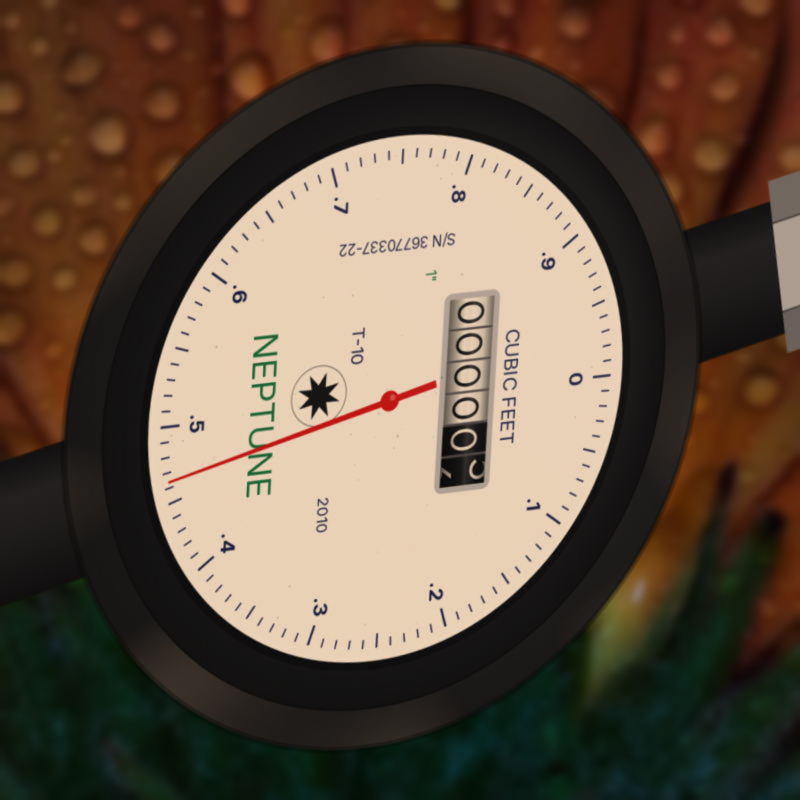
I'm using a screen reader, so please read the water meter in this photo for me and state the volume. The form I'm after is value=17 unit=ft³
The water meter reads value=5.46 unit=ft³
